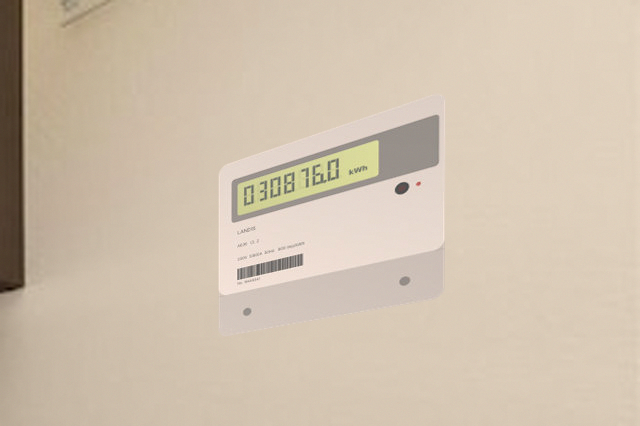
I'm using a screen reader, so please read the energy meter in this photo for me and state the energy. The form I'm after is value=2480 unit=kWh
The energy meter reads value=30876.0 unit=kWh
